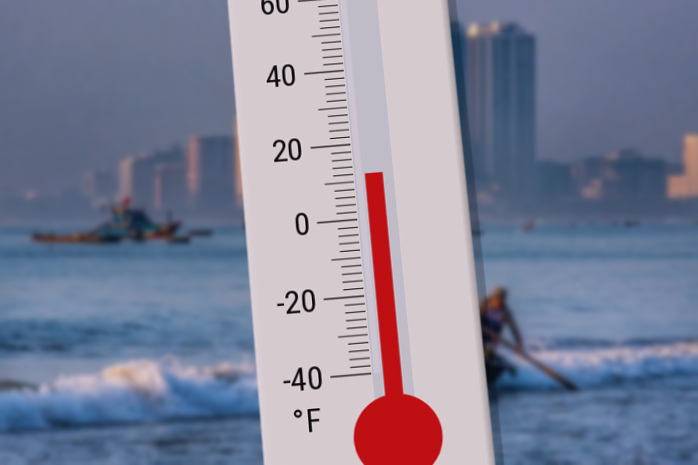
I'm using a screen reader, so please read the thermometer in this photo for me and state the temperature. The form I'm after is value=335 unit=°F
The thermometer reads value=12 unit=°F
